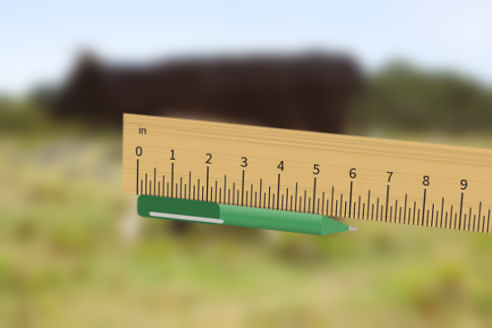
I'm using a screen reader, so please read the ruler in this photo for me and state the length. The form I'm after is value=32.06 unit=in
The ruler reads value=6.25 unit=in
